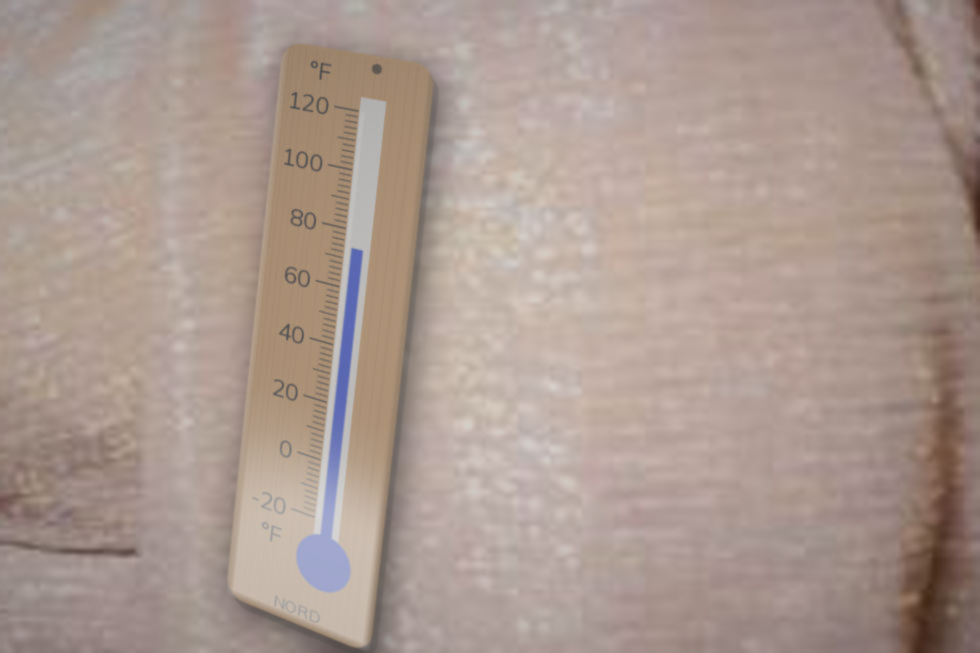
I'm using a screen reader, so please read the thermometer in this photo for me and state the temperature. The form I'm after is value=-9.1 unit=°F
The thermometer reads value=74 unit=°F
